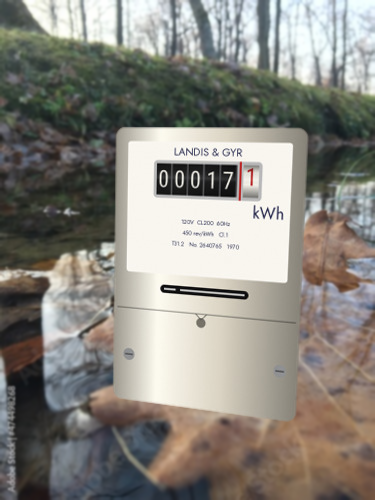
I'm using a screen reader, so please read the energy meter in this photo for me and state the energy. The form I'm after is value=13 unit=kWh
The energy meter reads value=17.1 unit=kWh
